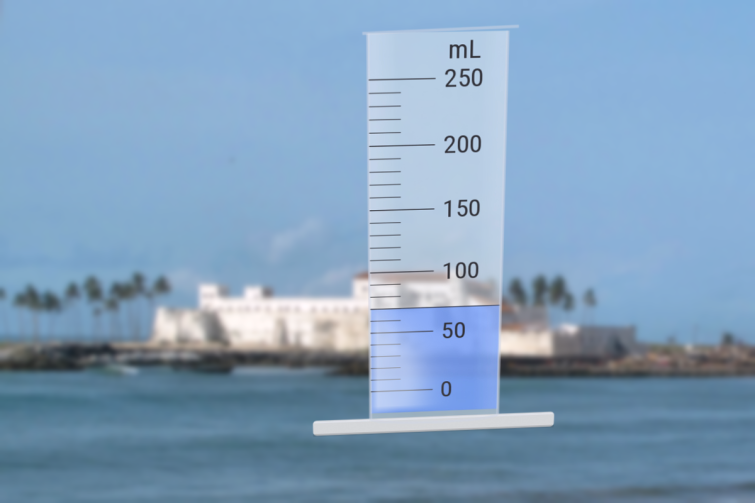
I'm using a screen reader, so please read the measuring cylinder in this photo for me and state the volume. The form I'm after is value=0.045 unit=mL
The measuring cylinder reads value=70 unit=mL
